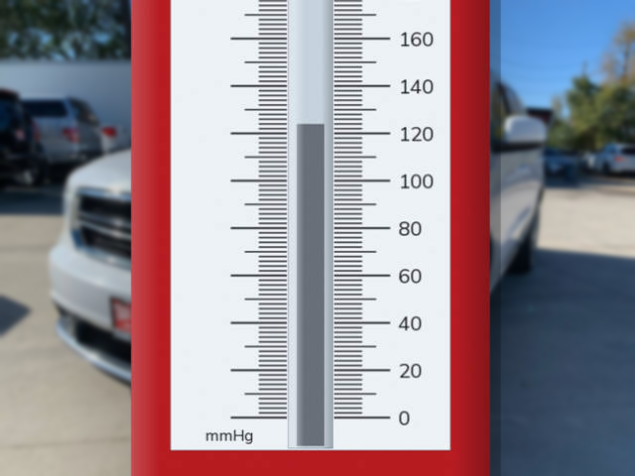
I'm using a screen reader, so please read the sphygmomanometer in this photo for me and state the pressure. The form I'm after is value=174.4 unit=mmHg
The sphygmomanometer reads value=124 unit=mmHg
